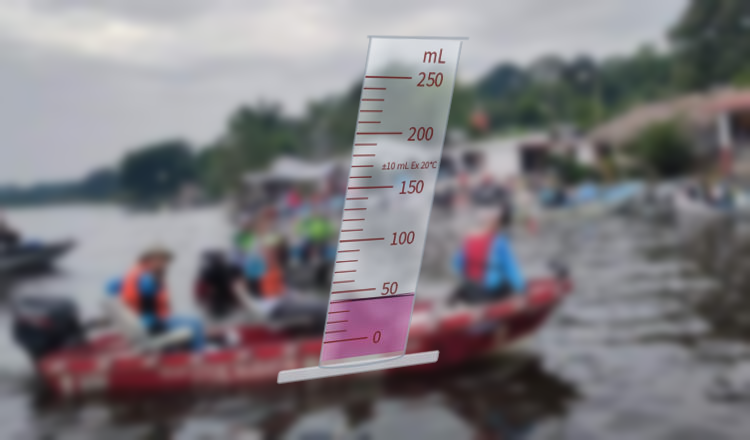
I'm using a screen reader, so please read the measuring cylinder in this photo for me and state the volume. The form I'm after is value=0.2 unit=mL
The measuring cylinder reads value=40 unit=mL
